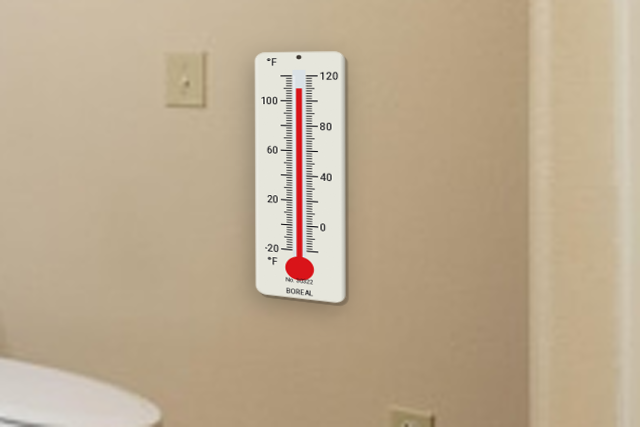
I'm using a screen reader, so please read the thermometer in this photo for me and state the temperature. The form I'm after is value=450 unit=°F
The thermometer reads value=110 unit=°F
